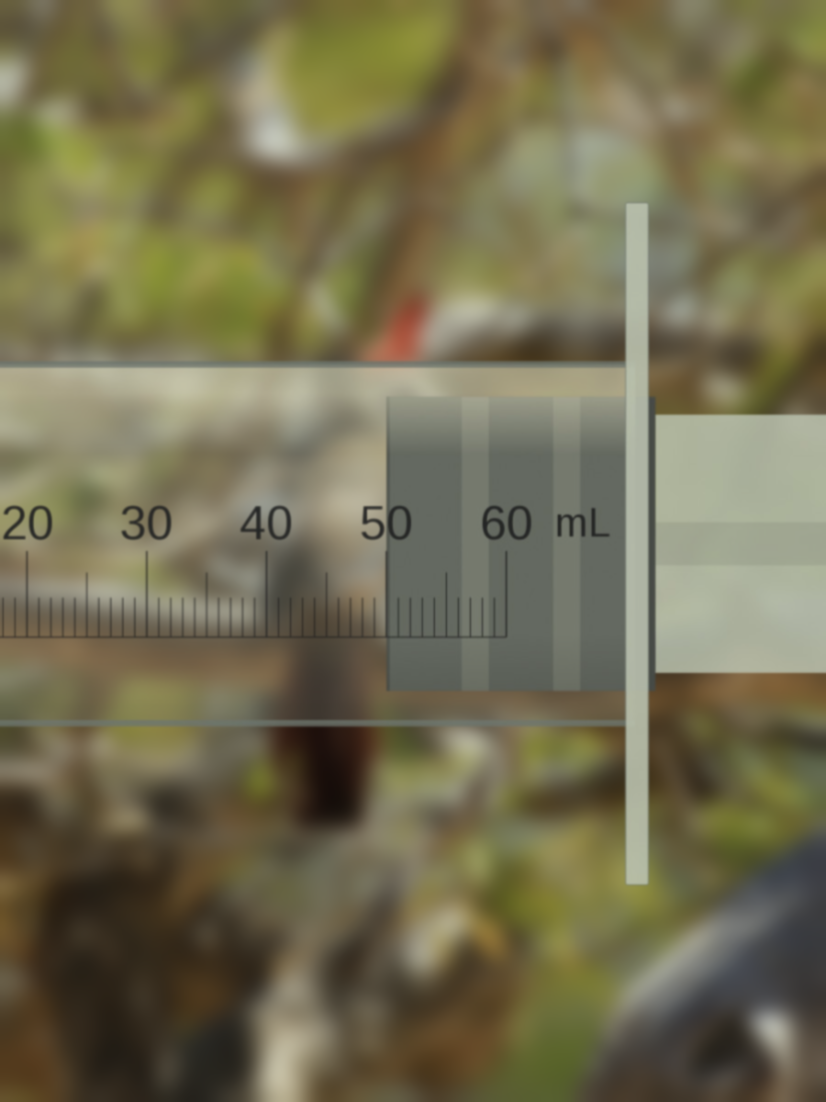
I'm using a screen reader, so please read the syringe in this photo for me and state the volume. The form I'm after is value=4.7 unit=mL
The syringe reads value=50 unit=mL
